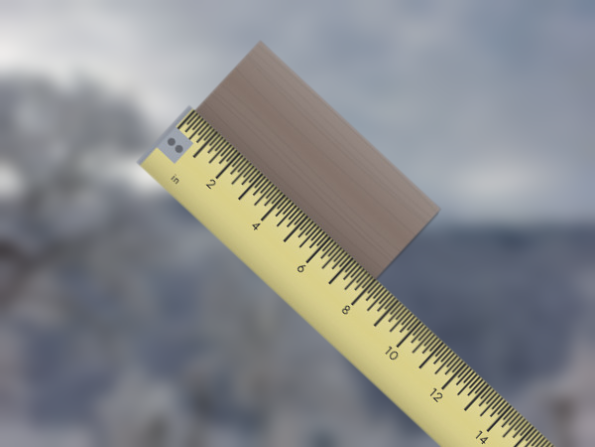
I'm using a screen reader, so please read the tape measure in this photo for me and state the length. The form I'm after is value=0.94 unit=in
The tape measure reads value=8 unit=in
